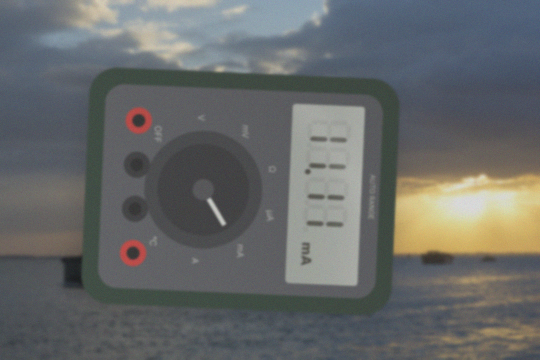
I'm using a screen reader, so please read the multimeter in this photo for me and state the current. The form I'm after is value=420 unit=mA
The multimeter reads value=11.11 unit=mA
